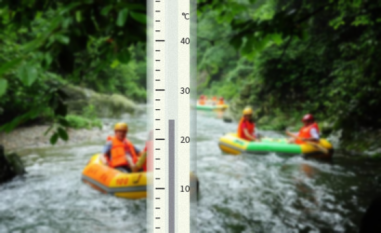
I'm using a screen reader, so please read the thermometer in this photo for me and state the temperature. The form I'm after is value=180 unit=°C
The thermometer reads value=24 unit=°C
